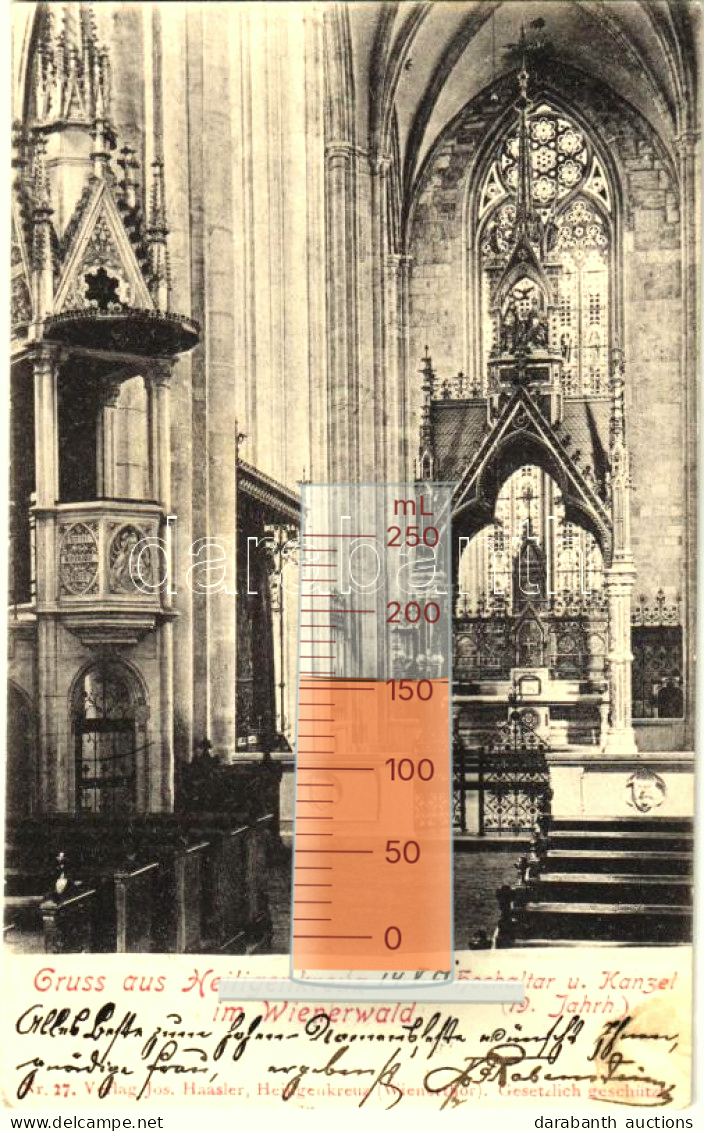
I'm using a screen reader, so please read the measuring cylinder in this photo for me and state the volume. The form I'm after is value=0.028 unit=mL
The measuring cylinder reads value=155 unit=mL
